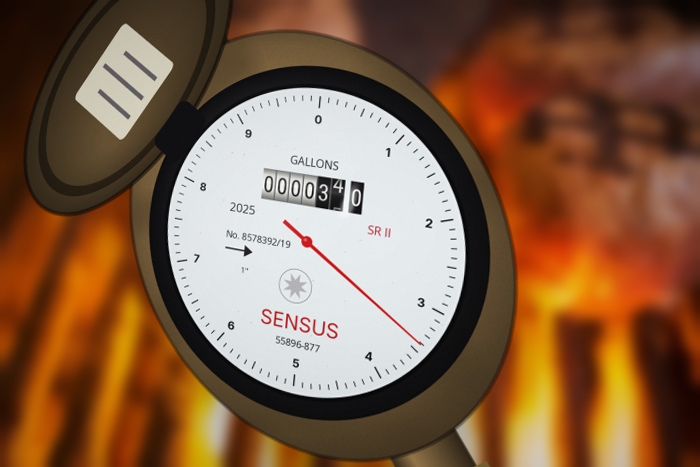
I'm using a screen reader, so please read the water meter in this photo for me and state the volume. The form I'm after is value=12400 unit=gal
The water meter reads value=343.4 unit=gal
